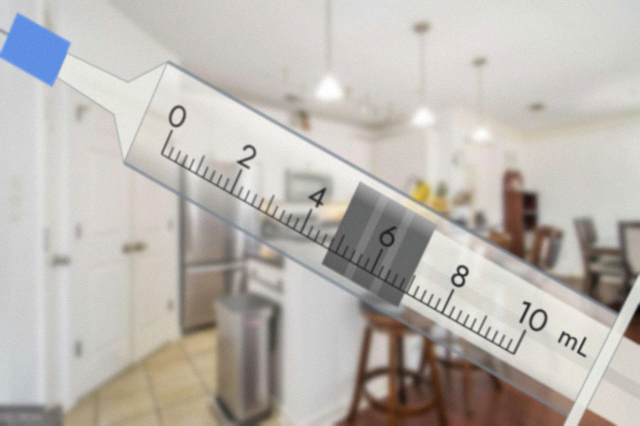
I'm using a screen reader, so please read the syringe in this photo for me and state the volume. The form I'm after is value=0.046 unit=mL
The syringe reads value=4.8 unit=mL
